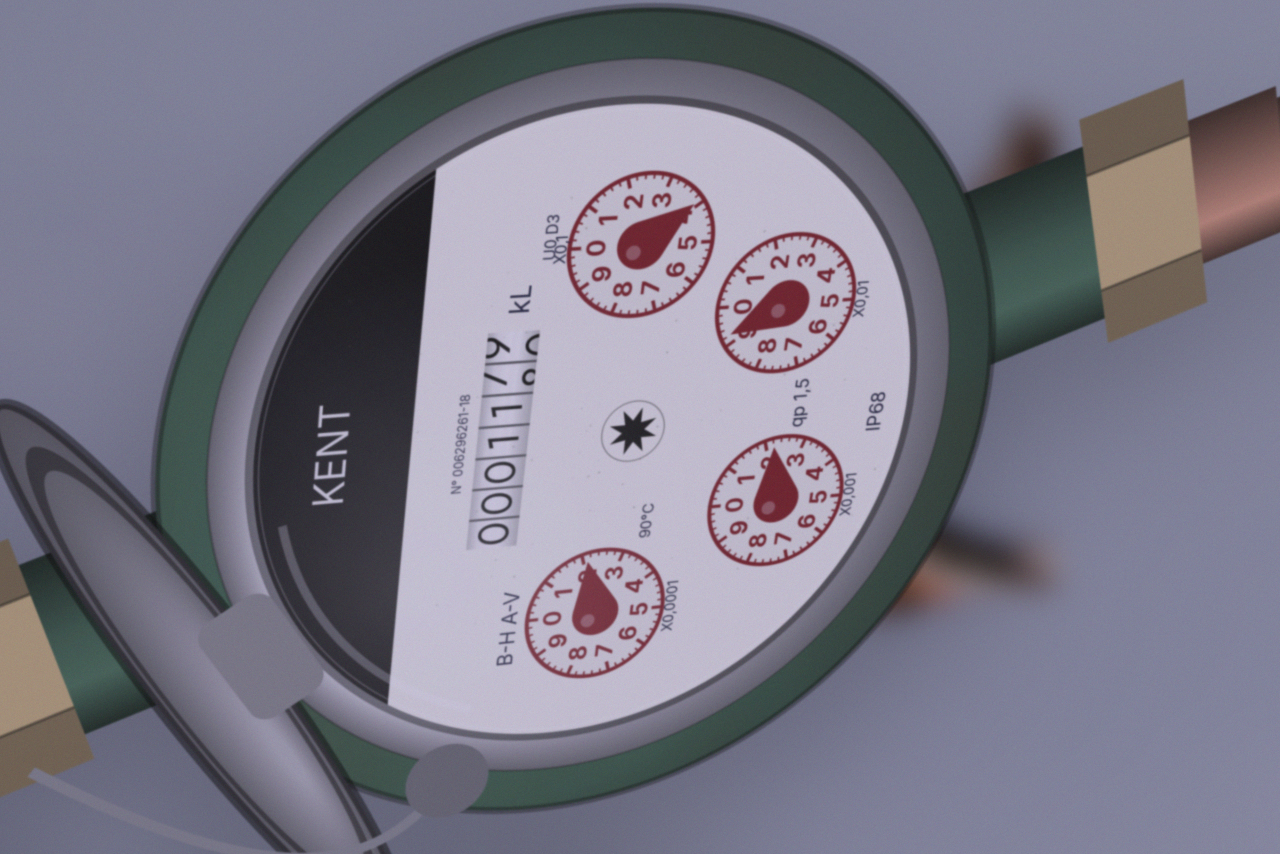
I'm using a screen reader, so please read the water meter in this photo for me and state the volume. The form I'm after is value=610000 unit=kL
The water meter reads value=1179.3922 unit=kL
